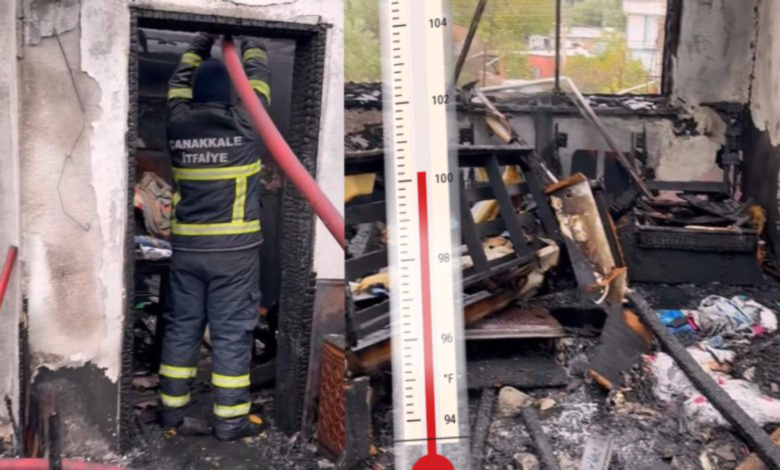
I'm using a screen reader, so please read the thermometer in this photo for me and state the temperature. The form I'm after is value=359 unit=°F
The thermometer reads value=100.2 unit=°F
